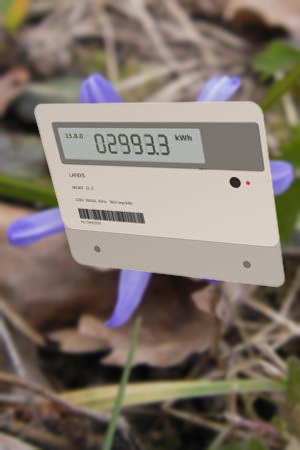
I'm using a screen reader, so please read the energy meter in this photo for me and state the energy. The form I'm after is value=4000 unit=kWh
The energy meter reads value=2993.3 unit=kWh
